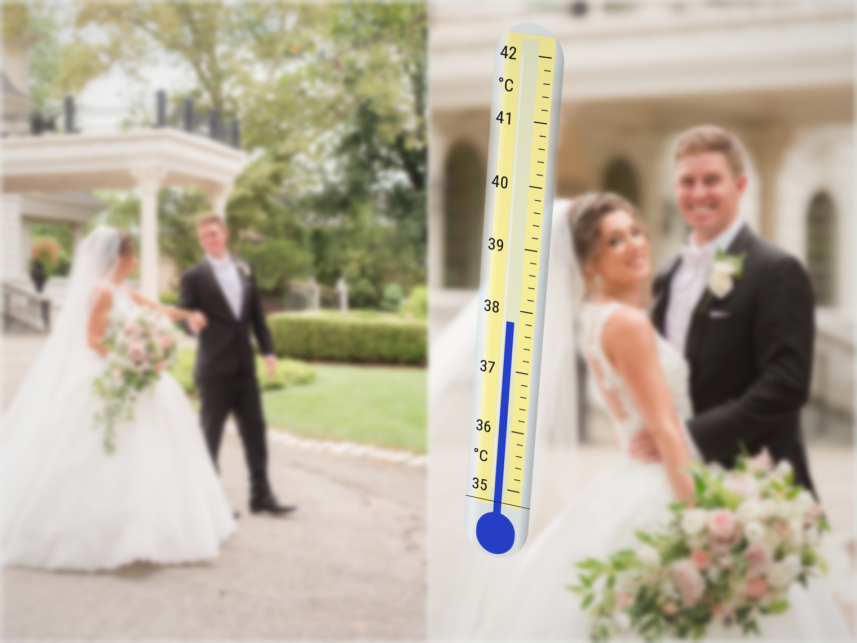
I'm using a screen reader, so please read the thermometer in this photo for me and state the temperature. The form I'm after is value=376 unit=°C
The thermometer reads value=37.8 unit=°C
